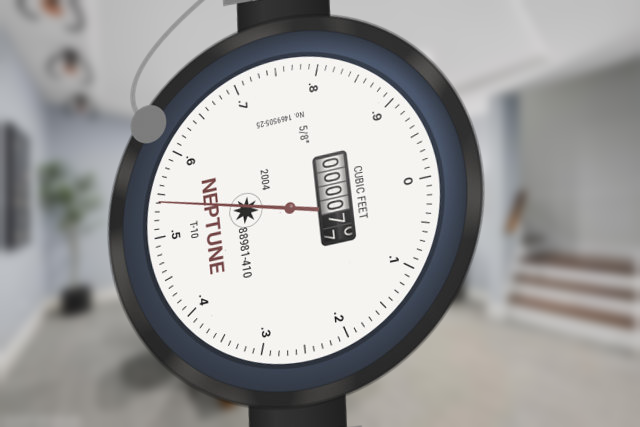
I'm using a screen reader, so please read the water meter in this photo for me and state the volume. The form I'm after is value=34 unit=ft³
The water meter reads value=76.54 unit=ft³
